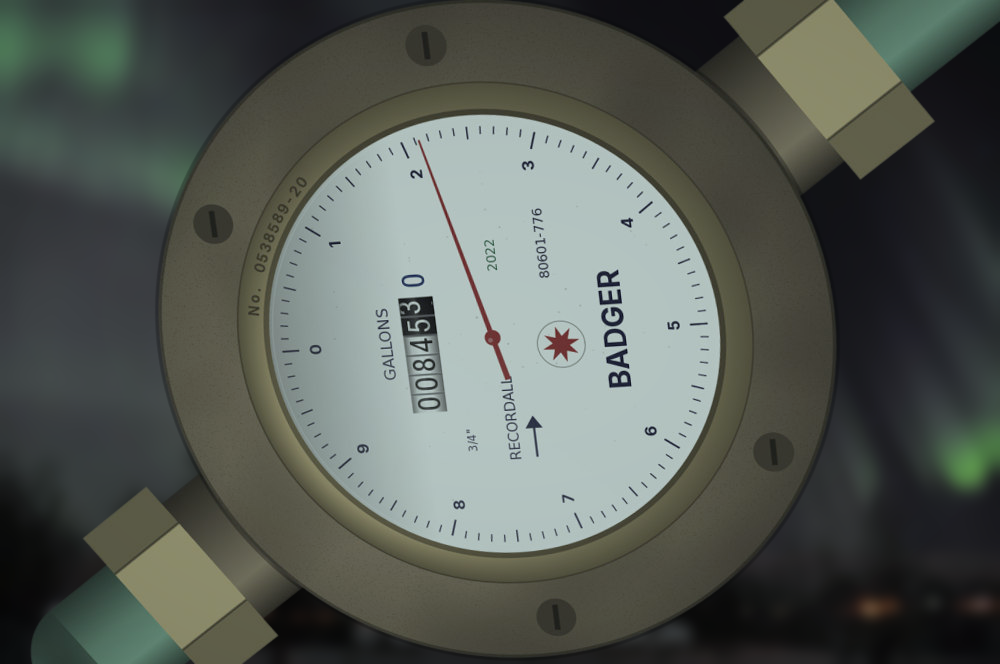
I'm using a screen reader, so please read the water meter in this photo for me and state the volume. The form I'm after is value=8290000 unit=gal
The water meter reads value=84532.1 unit=gal
